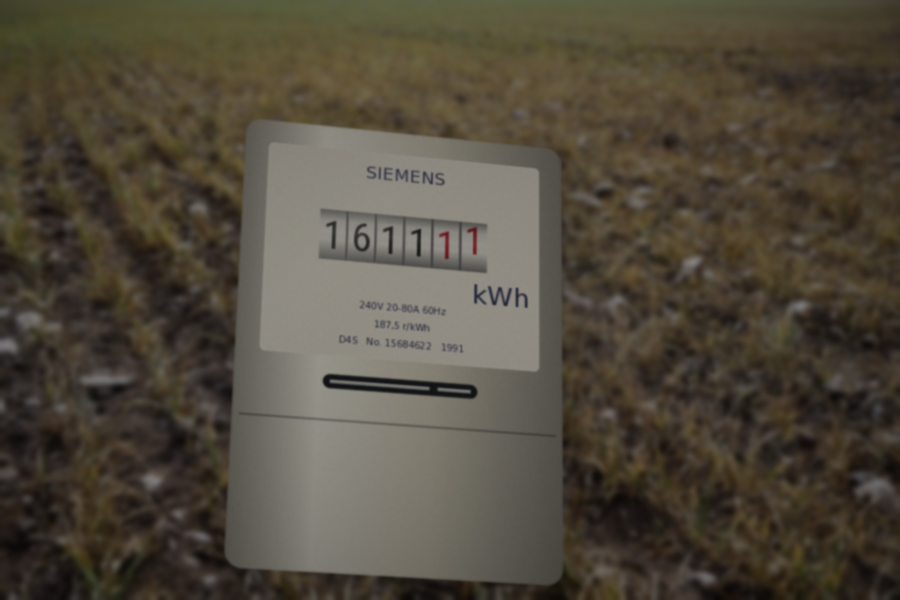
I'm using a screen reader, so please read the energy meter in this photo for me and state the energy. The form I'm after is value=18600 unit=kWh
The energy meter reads value=1611.11 unit=kWh
